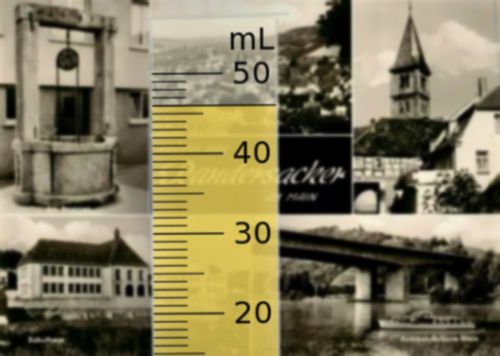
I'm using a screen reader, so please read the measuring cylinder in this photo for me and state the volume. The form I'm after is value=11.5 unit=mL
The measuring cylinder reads value=46 unit=mL
